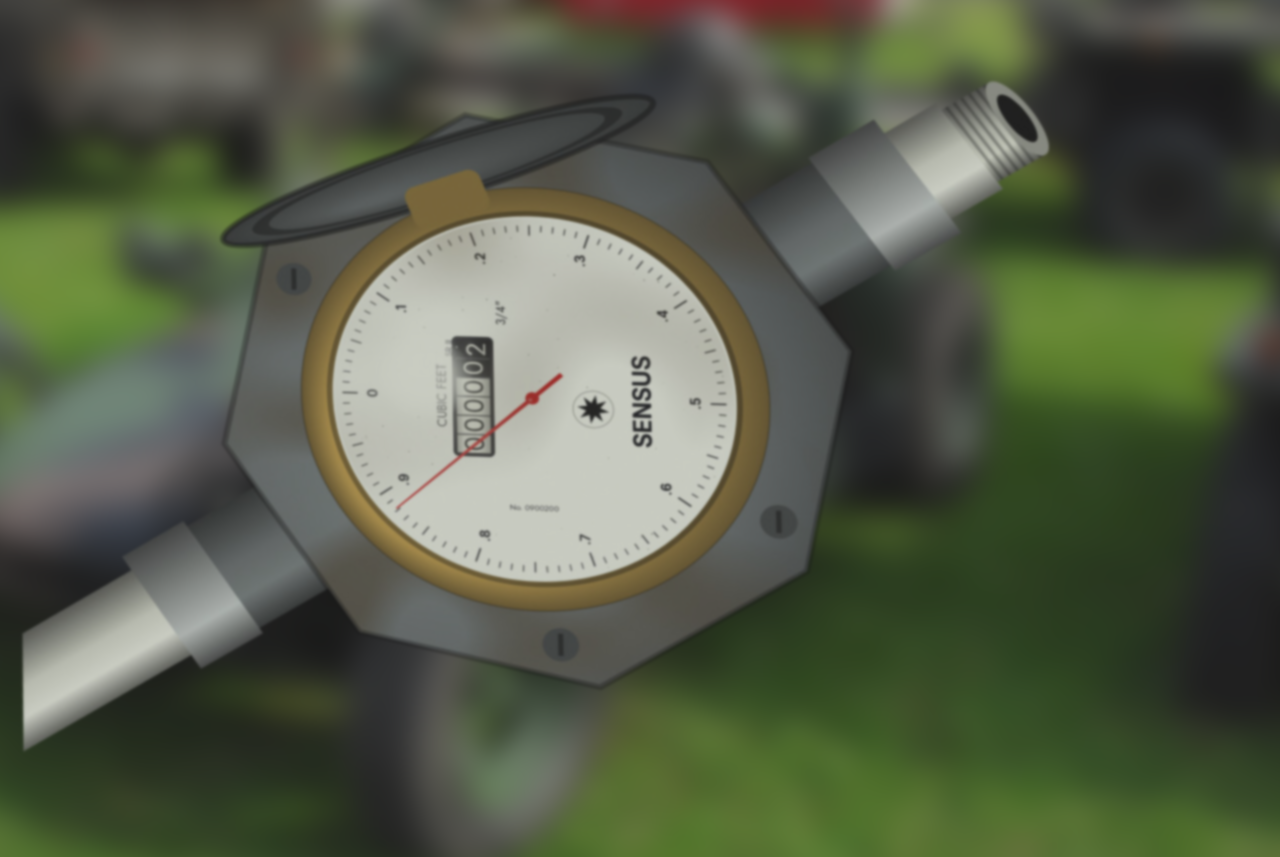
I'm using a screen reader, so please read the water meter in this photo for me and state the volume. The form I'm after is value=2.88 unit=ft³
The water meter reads value=1.88 unit=ft³
